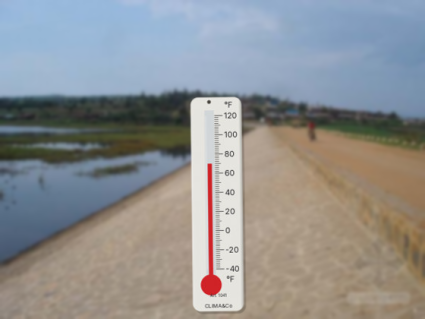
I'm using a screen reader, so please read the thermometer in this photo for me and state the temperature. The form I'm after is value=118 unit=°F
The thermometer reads value=70 unit=°F
